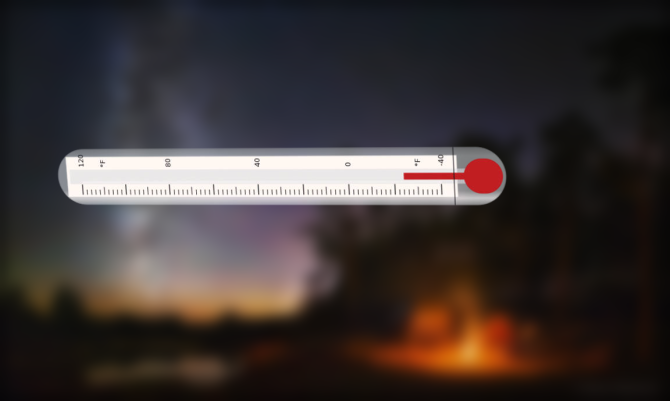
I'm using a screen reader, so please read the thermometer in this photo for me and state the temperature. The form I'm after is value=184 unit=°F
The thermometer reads value=-24 unit=°F
